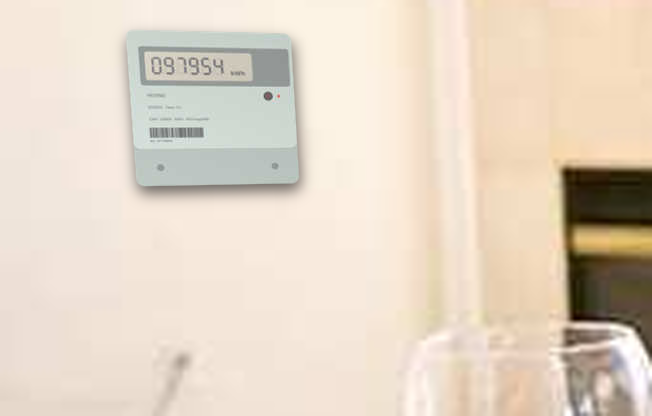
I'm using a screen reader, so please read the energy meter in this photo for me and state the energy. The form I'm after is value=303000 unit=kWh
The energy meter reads value=97954 unit=kWh
